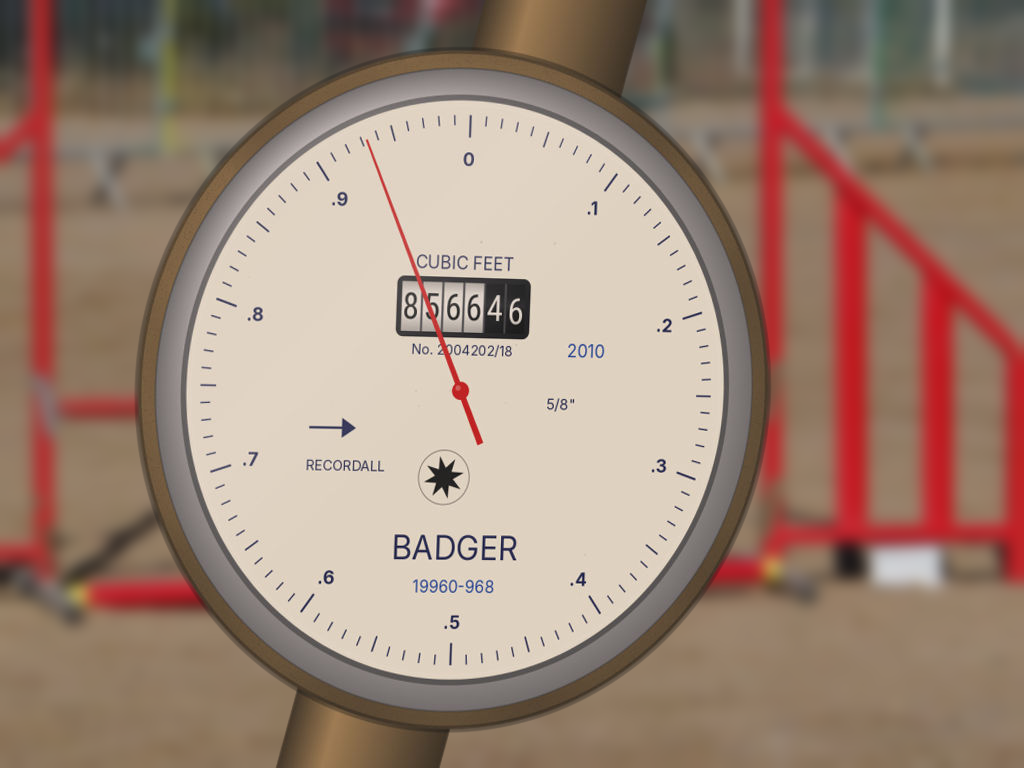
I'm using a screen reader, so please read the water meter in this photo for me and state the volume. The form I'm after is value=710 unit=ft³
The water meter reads value=856645.93 unit=ft³
